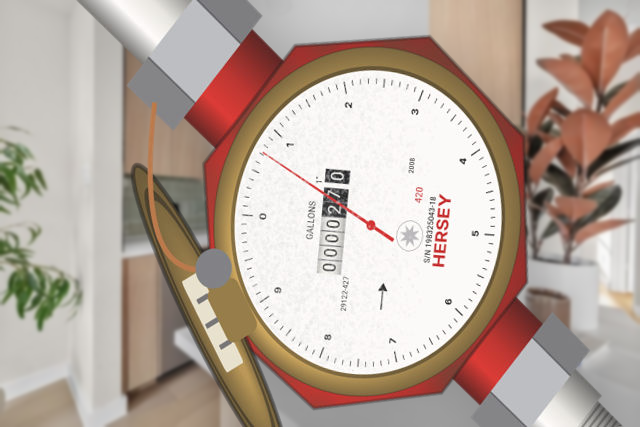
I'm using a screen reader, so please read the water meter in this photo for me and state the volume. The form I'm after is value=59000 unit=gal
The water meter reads value=270.7 unit=gal
